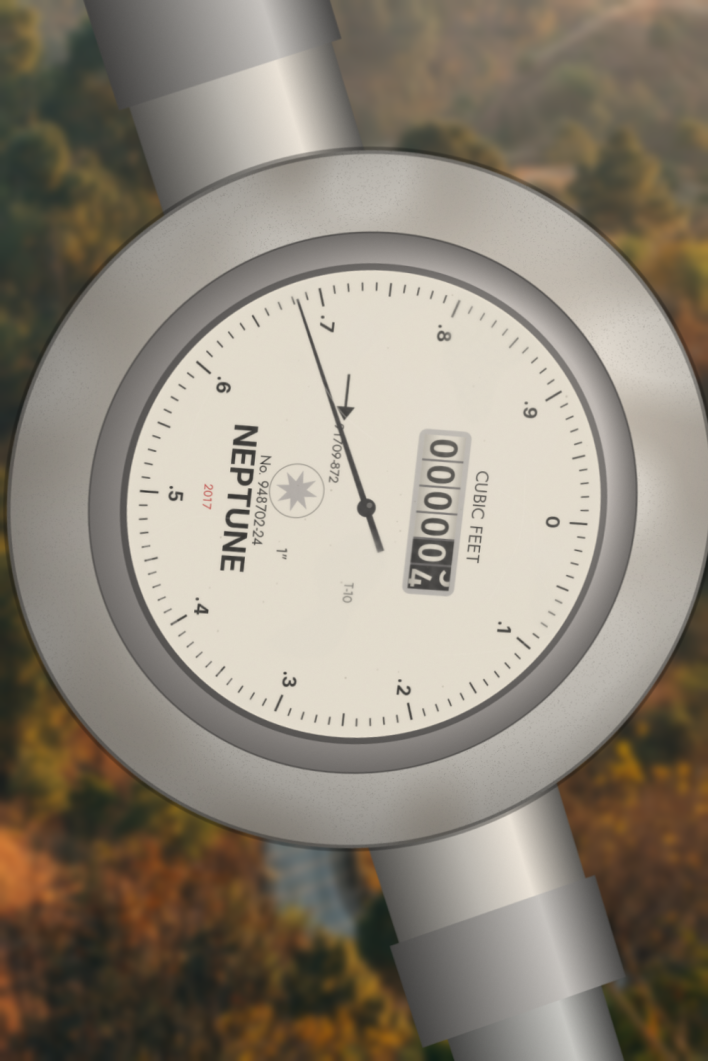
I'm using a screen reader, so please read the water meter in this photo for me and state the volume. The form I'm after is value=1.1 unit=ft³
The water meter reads value=3.68 unit=ft³
